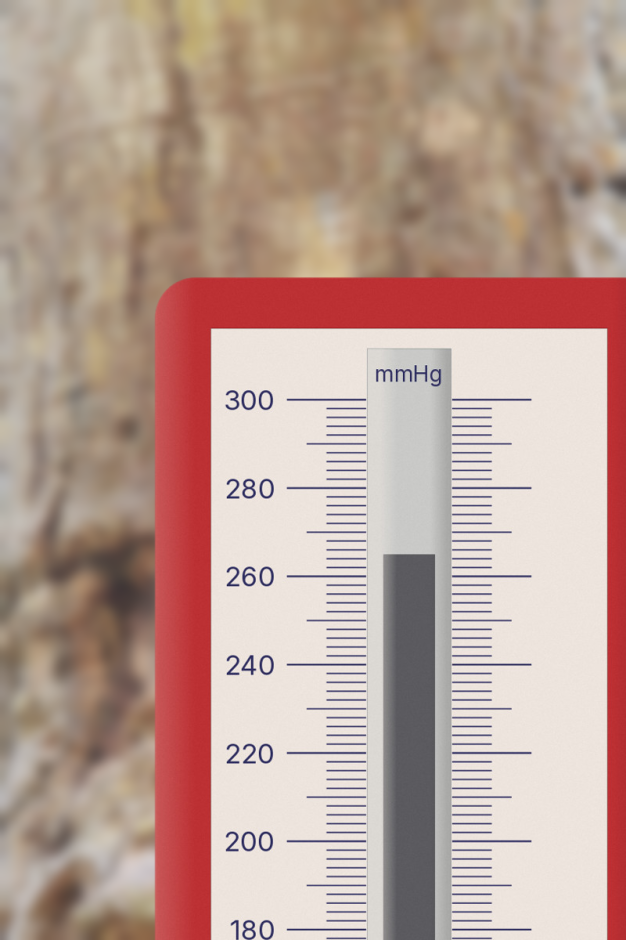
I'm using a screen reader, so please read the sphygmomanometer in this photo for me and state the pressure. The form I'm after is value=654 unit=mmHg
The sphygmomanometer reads value=265 unit=mmHg
